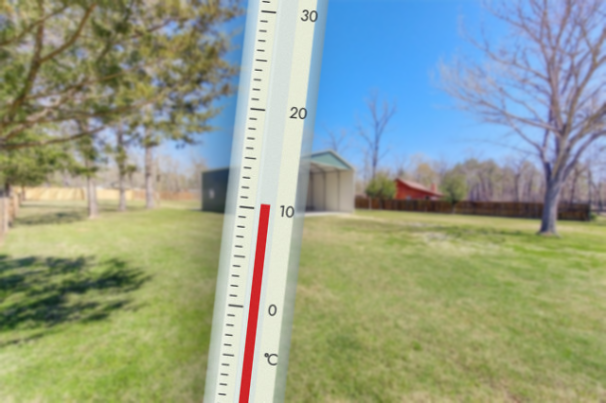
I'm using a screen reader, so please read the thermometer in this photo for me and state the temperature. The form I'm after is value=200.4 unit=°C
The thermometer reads value=10.5 unit=°C
